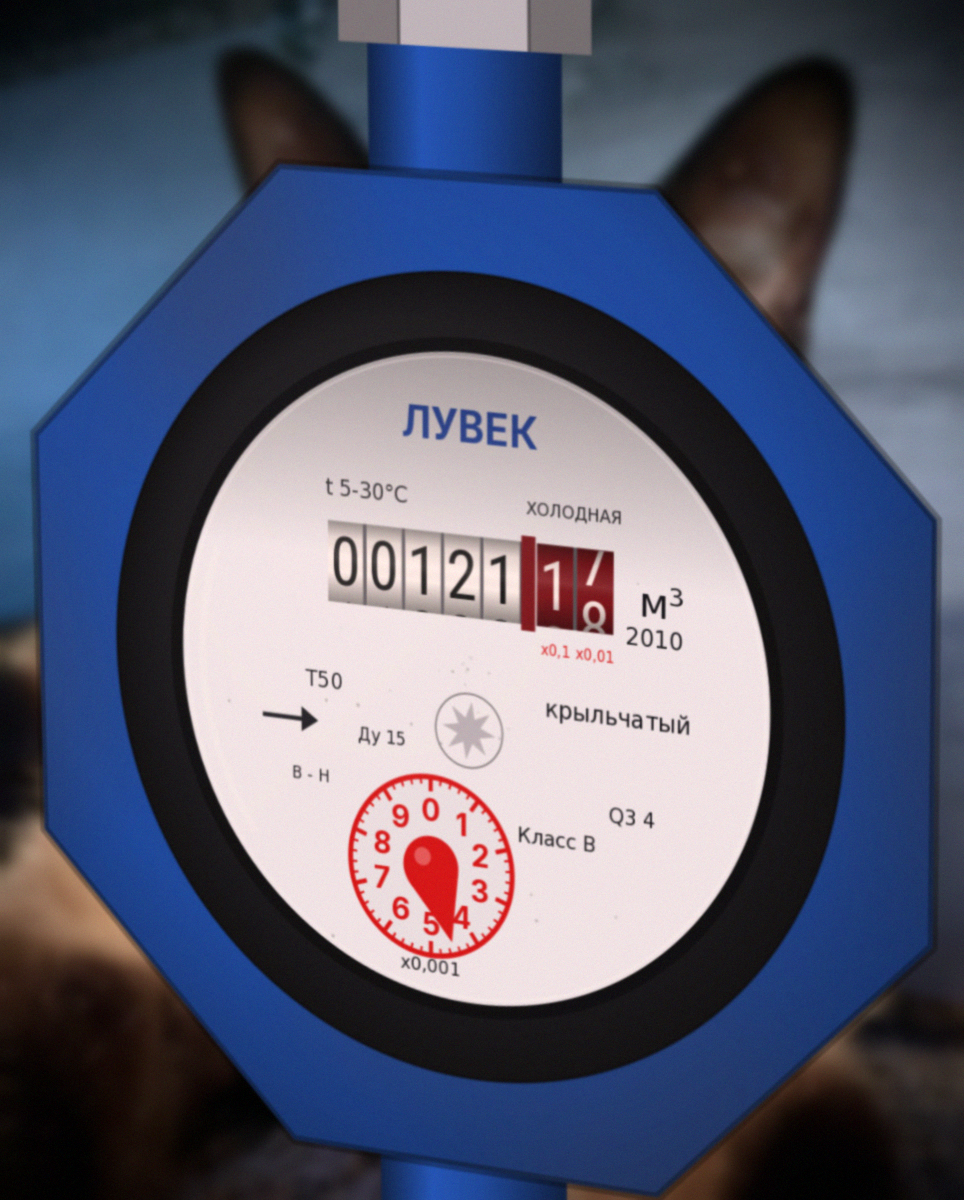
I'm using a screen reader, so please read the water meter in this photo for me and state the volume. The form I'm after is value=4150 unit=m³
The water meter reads value=121.174 unit=m³
